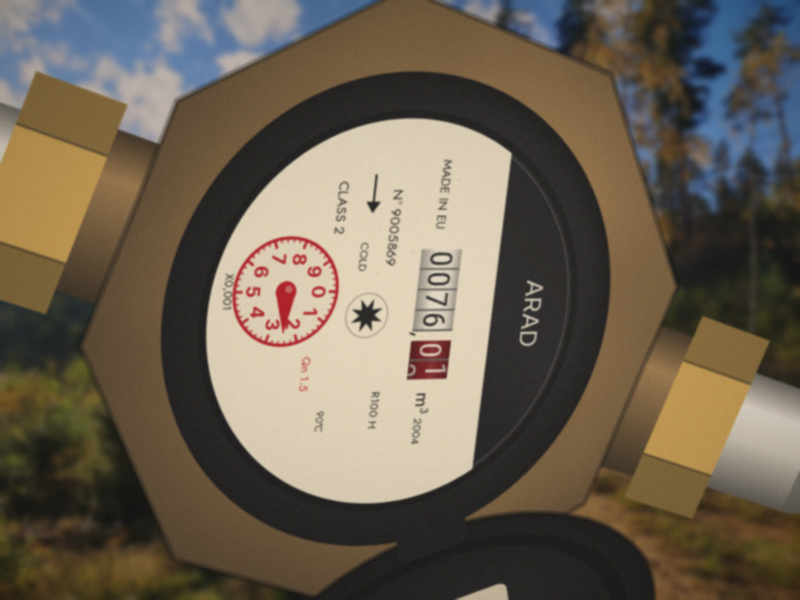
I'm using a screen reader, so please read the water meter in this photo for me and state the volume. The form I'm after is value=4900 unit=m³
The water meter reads value=76.012 unit=m³
